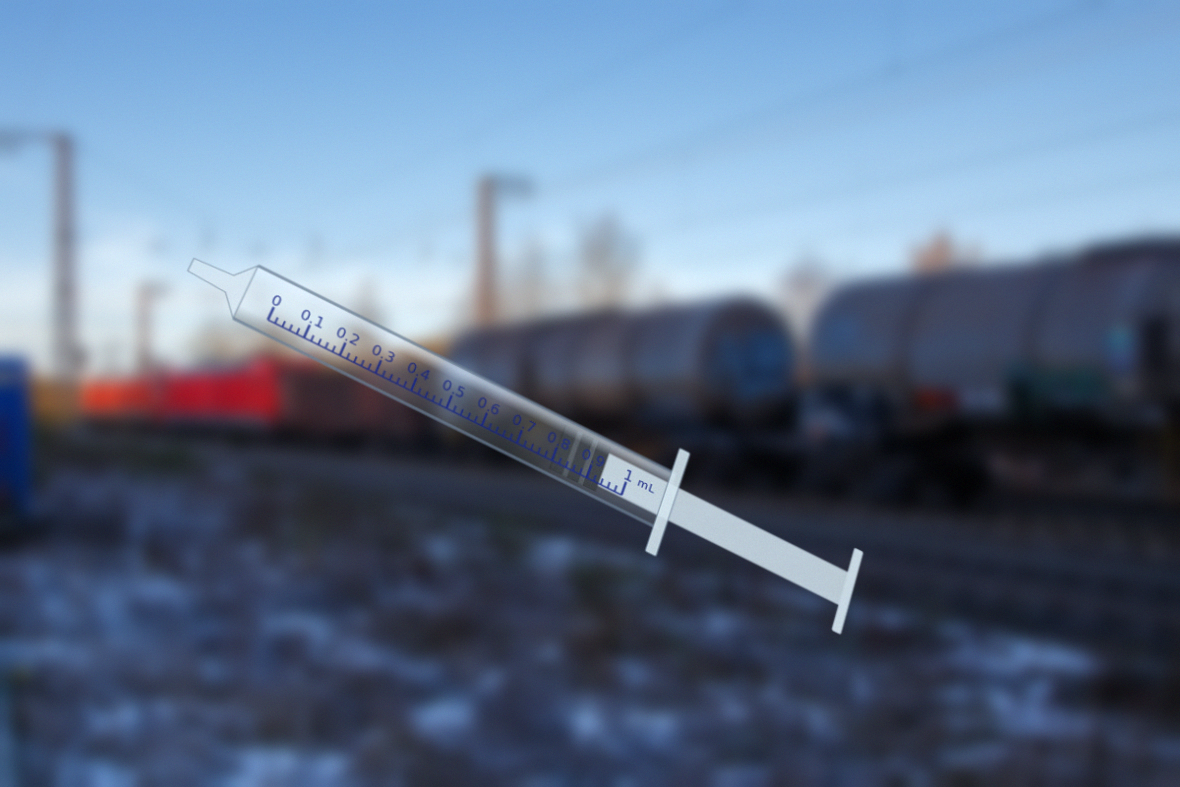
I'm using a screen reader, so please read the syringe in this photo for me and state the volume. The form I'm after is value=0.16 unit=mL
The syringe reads value=0.8 unit=mL
